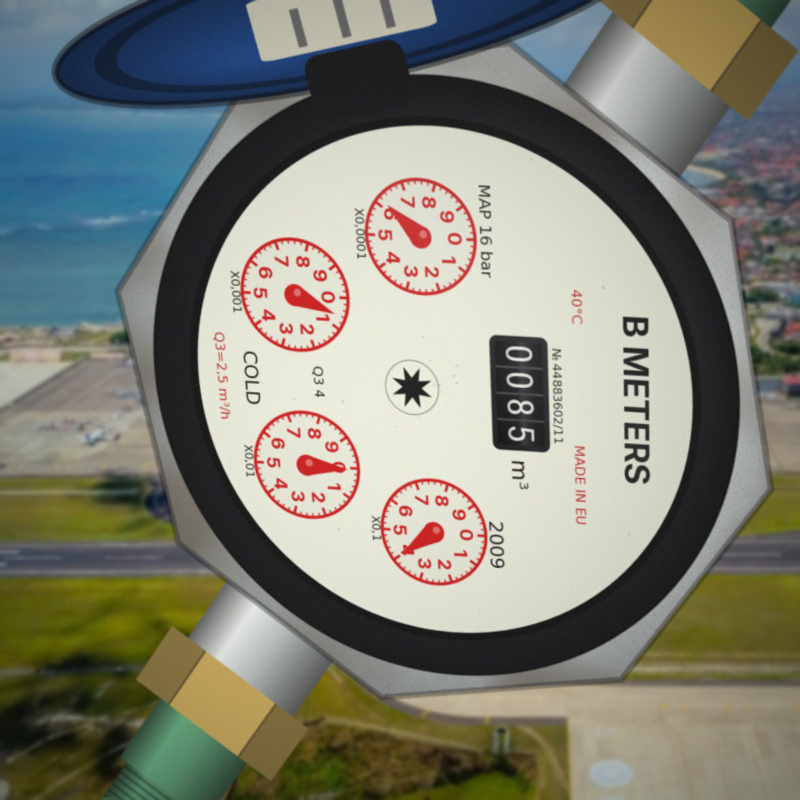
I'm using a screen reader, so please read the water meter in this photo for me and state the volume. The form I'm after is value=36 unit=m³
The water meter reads value=85.4006 unit=m³
